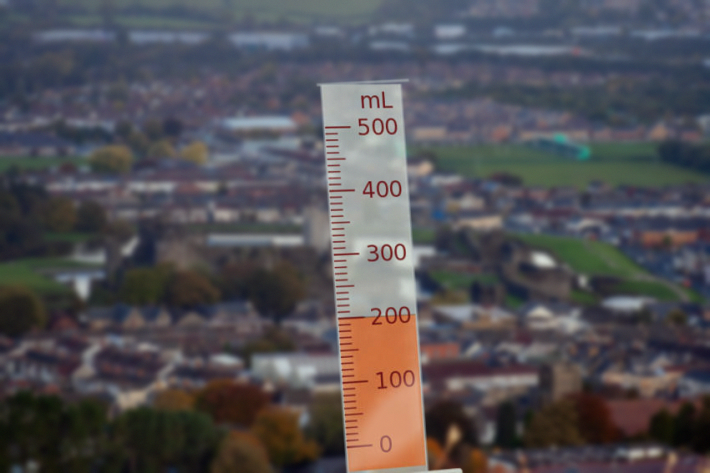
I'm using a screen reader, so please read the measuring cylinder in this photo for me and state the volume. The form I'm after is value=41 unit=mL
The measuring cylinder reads value=200 unit=mL
